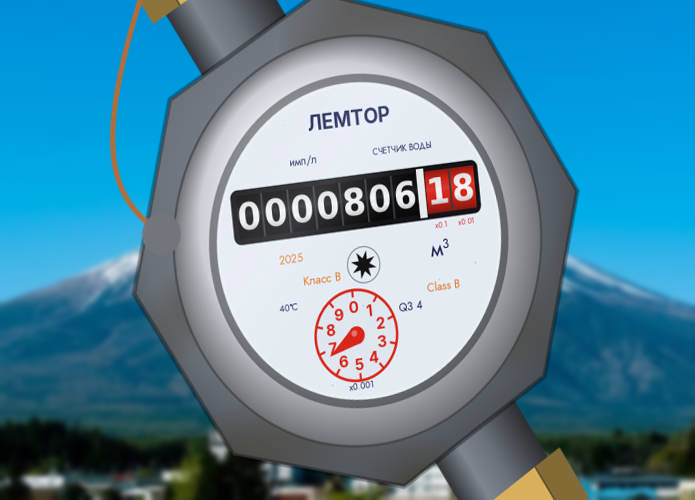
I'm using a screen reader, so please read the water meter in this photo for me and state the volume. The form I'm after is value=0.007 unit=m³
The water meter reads value=806.186 unit=m³
